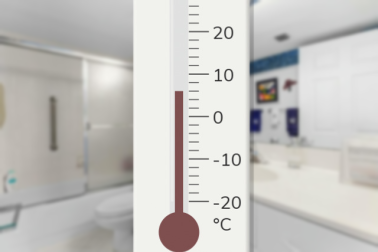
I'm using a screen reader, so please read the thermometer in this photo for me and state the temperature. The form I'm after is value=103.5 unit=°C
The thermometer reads value=6 unit=°C
